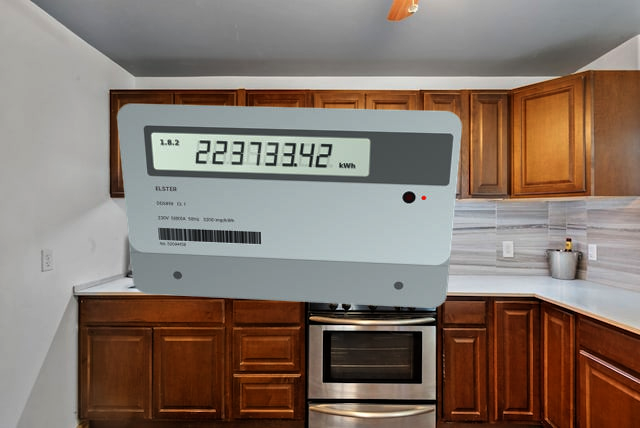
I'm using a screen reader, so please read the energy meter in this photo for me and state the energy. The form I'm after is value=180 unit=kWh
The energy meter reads value=223733.42 unit=kWh
